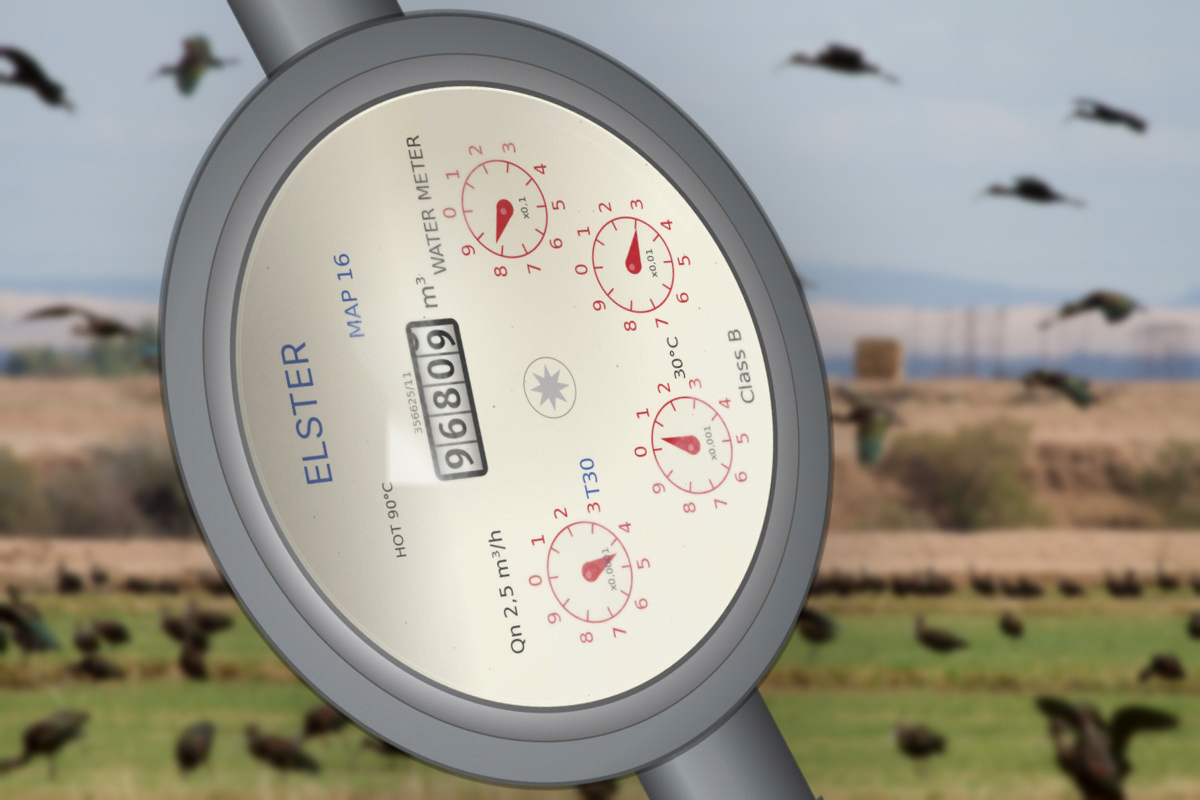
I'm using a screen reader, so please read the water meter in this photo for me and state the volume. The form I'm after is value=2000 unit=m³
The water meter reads value=96808.8304 unit=m³
